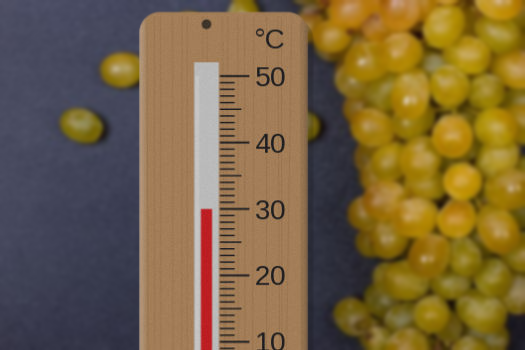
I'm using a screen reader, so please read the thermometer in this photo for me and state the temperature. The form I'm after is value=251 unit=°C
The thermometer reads value=30 unit=°C
